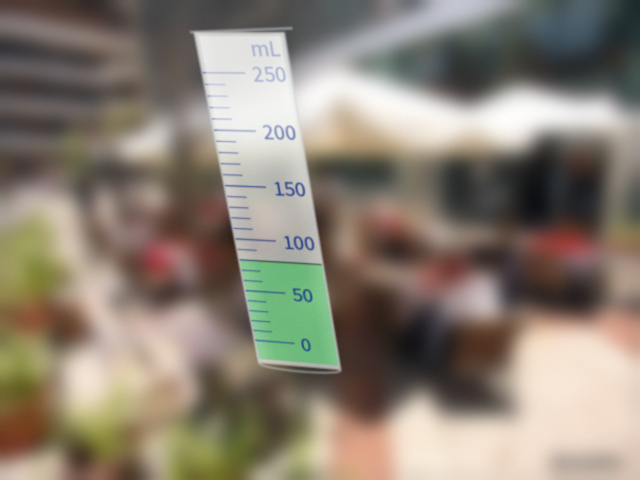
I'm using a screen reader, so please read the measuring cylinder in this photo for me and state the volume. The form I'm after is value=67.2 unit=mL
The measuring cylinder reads value=80 unit=mL
